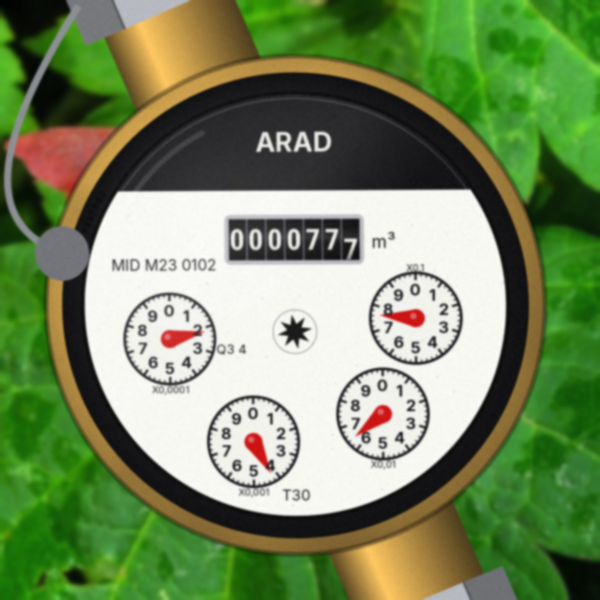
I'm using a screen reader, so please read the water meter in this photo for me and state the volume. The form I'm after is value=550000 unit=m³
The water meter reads value=776.7642 unit=m³
